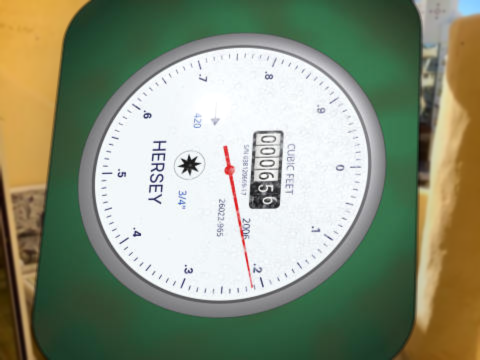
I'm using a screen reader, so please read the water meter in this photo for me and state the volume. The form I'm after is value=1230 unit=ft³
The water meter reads value=656.21 unit=ft³
